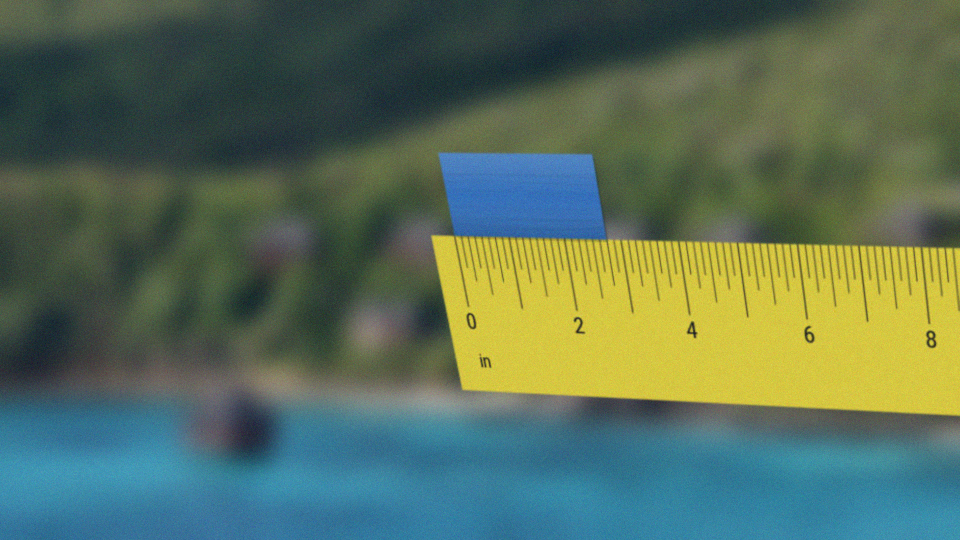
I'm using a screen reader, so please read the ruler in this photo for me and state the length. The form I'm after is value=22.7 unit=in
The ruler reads value=2.75 unit=in
